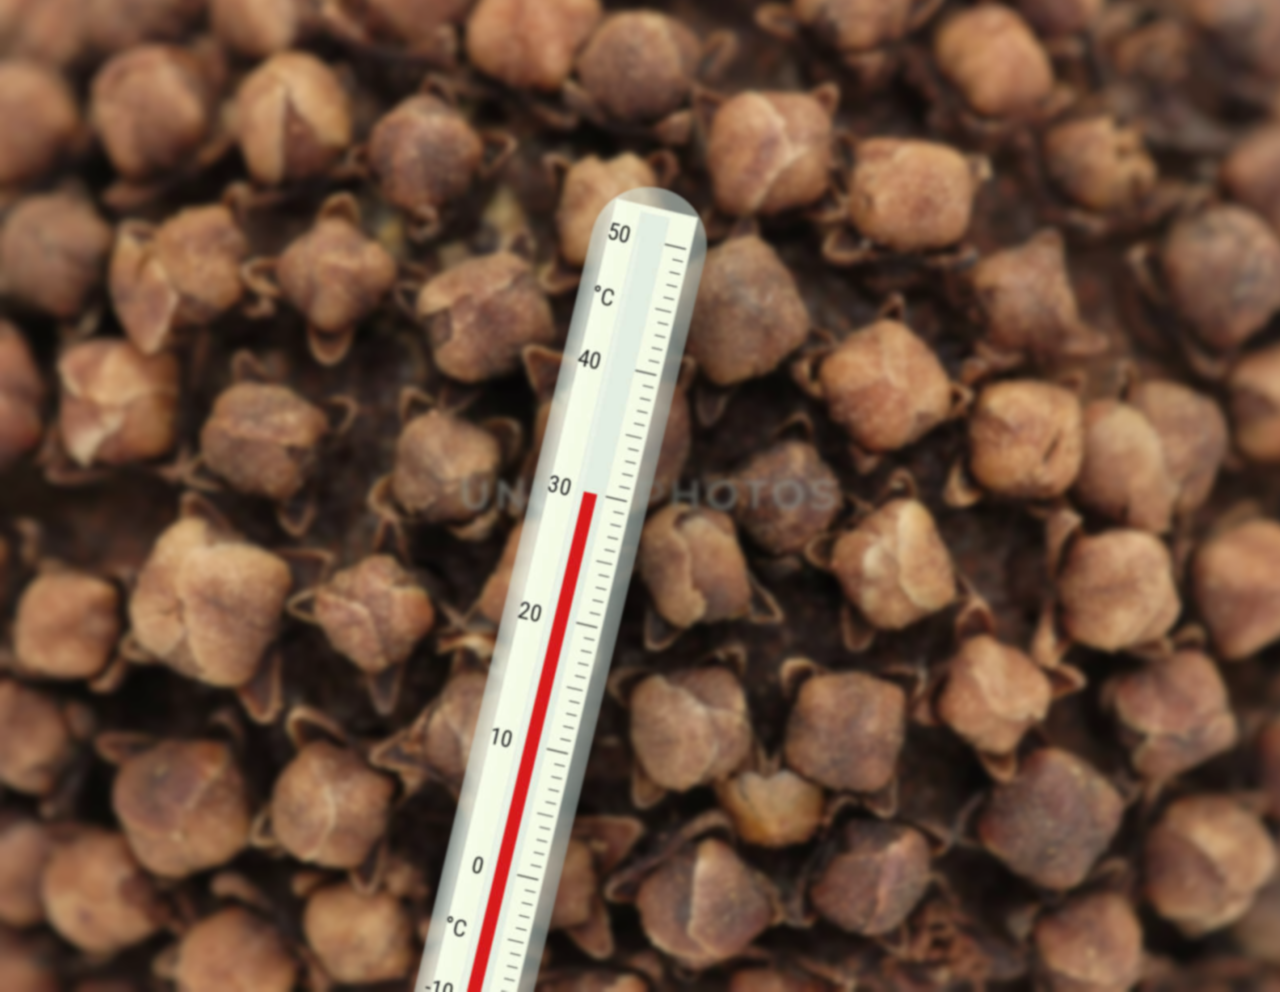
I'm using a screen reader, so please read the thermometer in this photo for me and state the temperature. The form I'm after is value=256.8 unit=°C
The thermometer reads value=30 unit=°C
